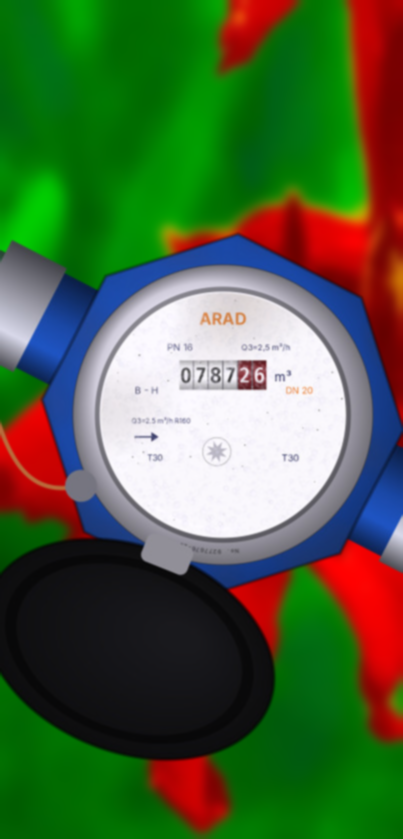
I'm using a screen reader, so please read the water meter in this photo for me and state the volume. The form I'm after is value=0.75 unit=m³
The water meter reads value=787.26 unit=m³
